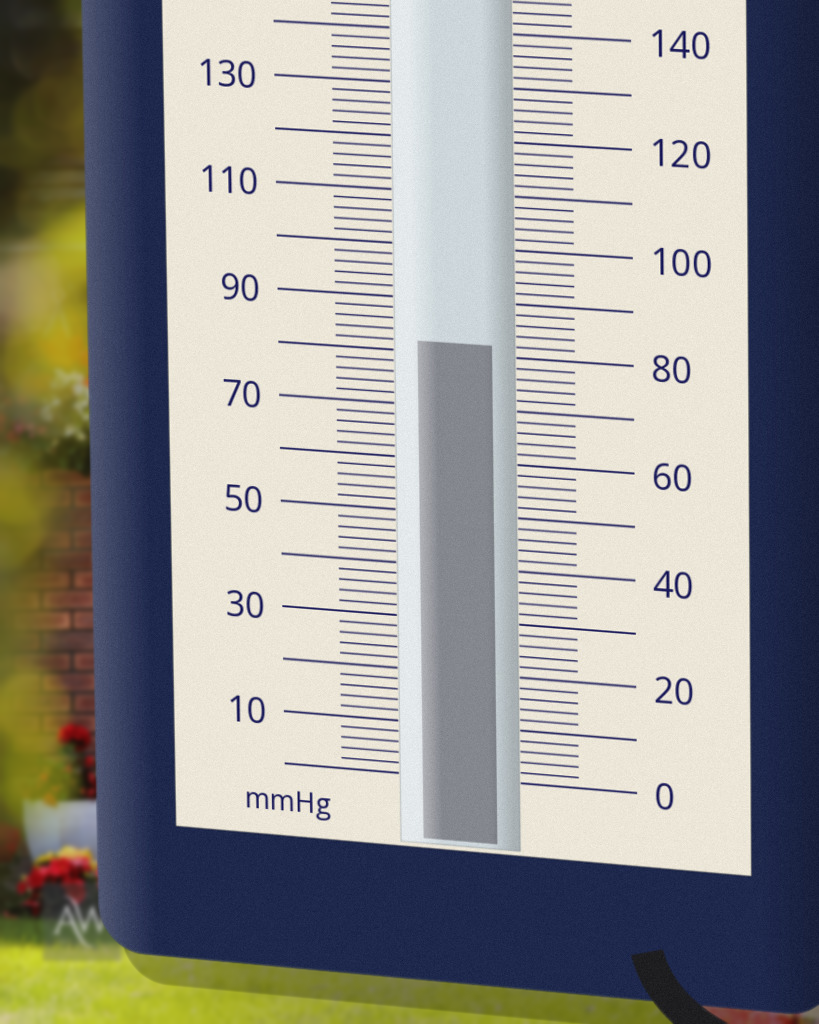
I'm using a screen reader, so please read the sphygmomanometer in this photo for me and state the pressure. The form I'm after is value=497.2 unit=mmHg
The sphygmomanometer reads value=82 unit=mmHg
